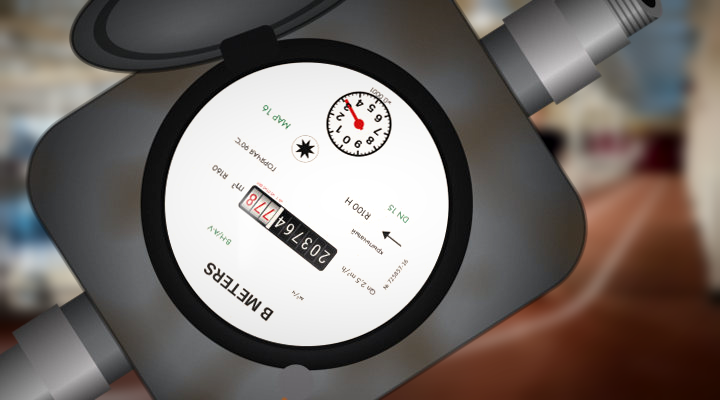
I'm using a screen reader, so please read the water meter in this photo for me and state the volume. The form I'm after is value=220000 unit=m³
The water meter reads value=203764.7783 unit=m³
